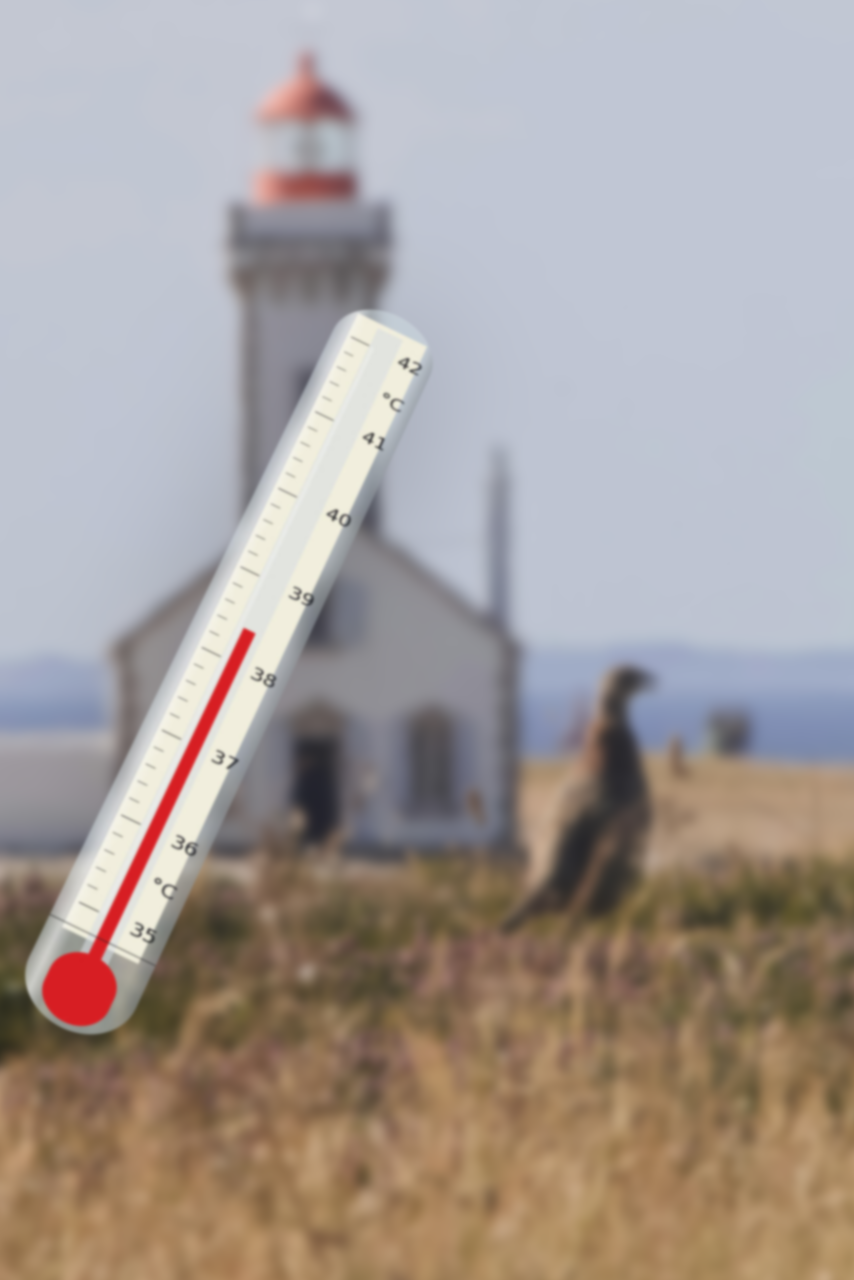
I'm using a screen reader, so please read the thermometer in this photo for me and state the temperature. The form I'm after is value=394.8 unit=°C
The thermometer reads value=38.4 unit=°C
